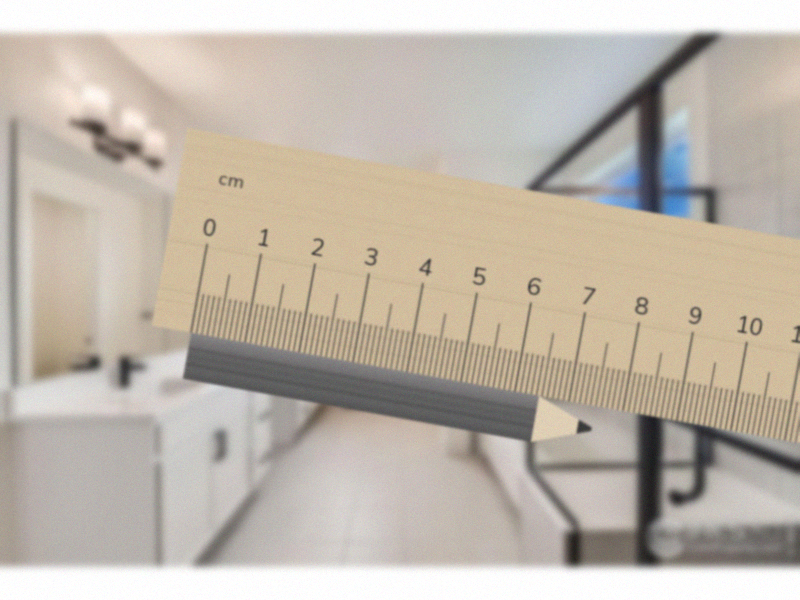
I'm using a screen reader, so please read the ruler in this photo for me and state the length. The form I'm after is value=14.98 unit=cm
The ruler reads value=7.5 unit=cm
